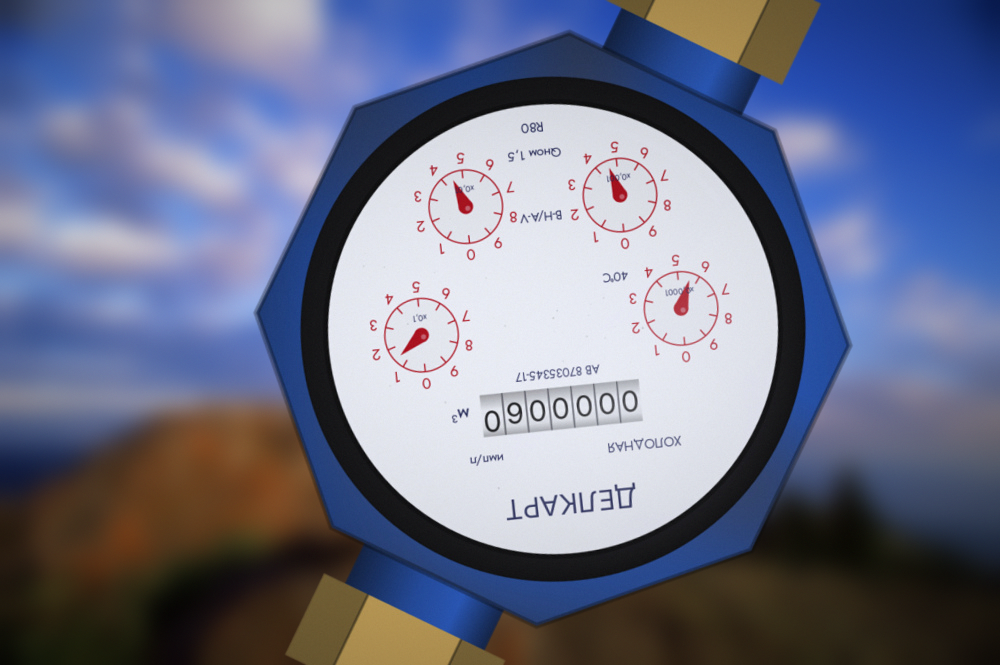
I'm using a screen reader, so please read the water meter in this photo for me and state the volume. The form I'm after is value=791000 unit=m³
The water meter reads value=60.1445 unit=m³
